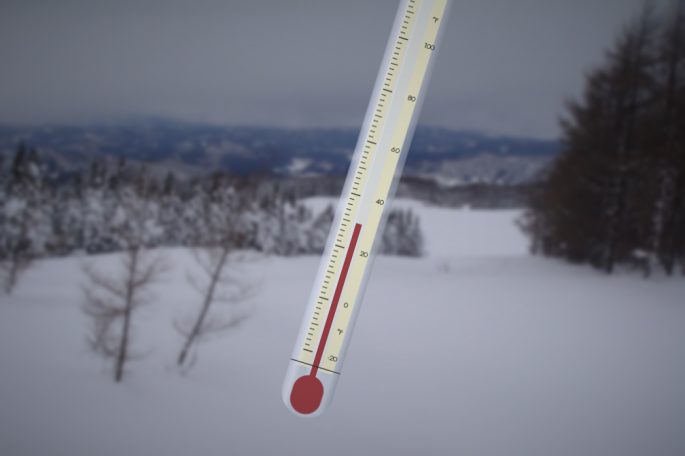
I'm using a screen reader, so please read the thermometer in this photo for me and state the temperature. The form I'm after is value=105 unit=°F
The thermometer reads value=30 unit=°F
